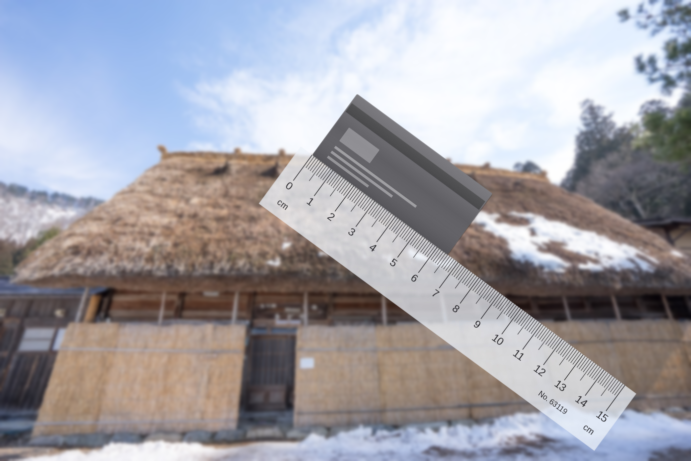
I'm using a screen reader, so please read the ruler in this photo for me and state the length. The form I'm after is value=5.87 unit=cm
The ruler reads value=6.5 unit=cm
